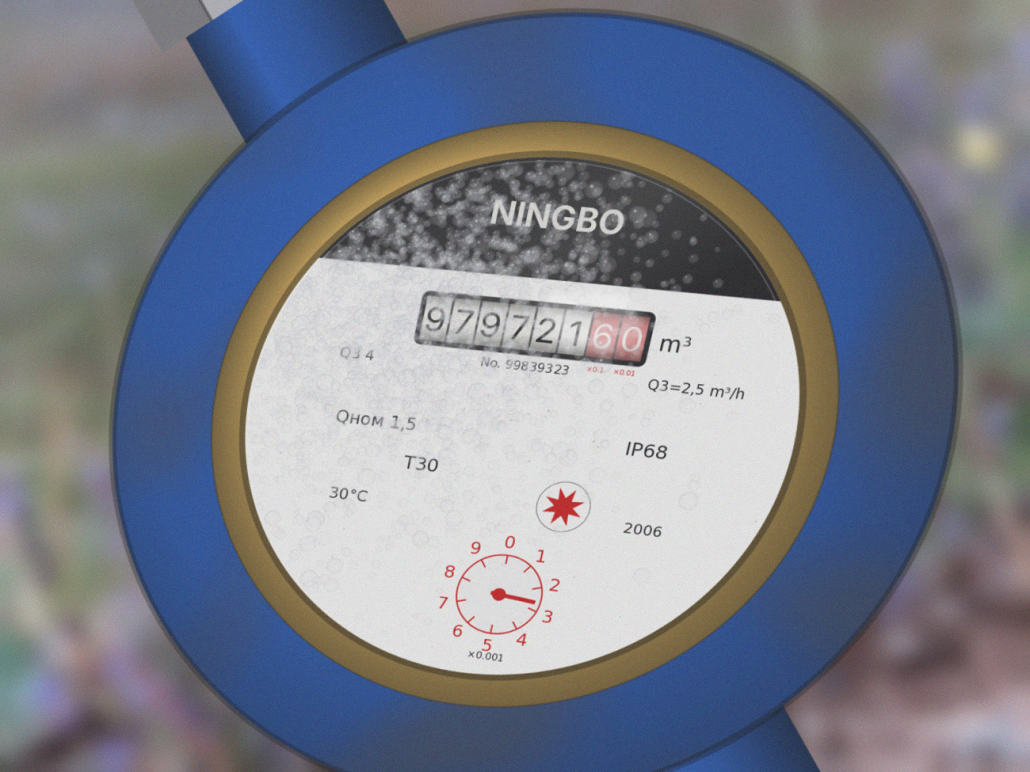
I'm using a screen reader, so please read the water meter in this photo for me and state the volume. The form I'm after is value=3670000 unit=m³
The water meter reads value=979721.602 unit=m³
